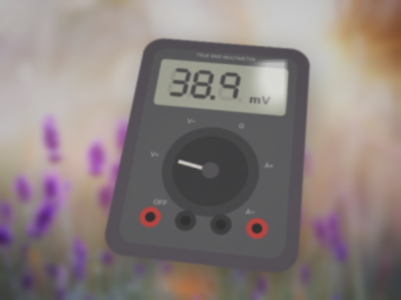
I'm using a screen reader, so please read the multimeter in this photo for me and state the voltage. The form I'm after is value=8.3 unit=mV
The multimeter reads value=38.9 unit=mV
